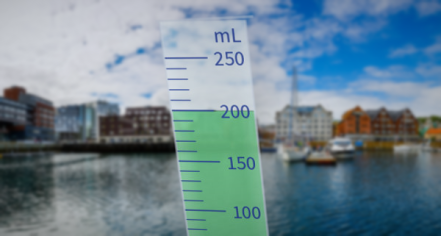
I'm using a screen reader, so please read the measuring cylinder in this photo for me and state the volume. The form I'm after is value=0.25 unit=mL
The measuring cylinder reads value=200 unit=mL
